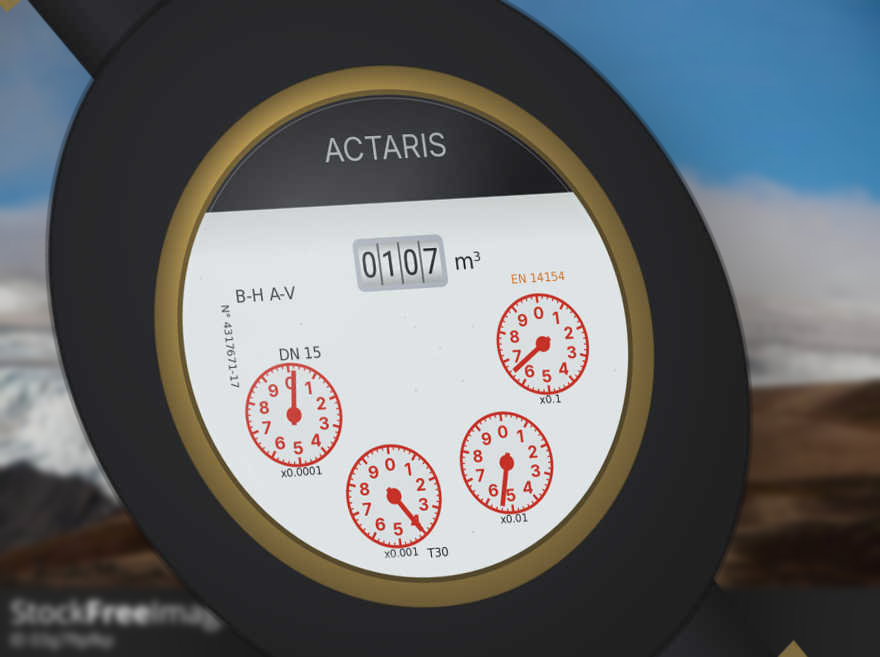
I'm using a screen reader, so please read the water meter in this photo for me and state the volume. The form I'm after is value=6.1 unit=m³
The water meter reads value=107.6540 unit=m³
